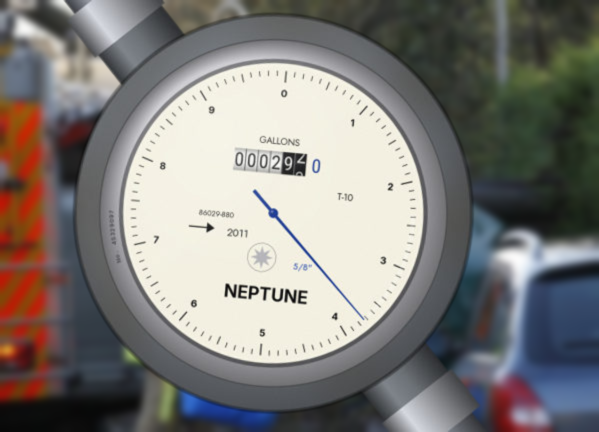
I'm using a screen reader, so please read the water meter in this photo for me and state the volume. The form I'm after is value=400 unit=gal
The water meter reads value=2923.7 unit=gal
